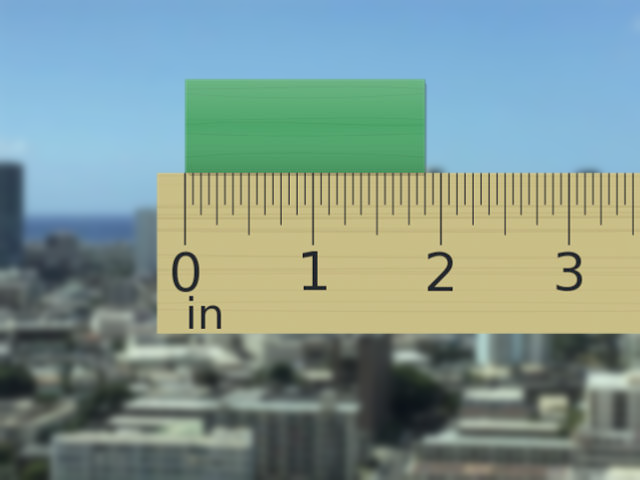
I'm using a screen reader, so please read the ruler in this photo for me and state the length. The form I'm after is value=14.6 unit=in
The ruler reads value=1.875 unit=in
